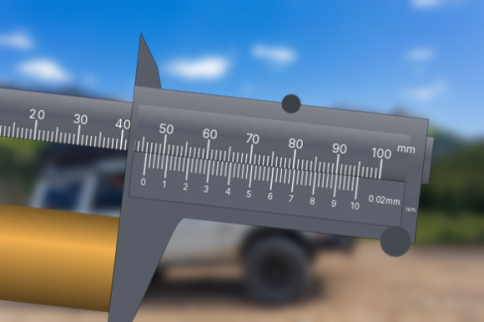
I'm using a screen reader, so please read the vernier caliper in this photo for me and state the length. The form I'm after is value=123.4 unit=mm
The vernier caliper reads value=46.0 unit=mm
